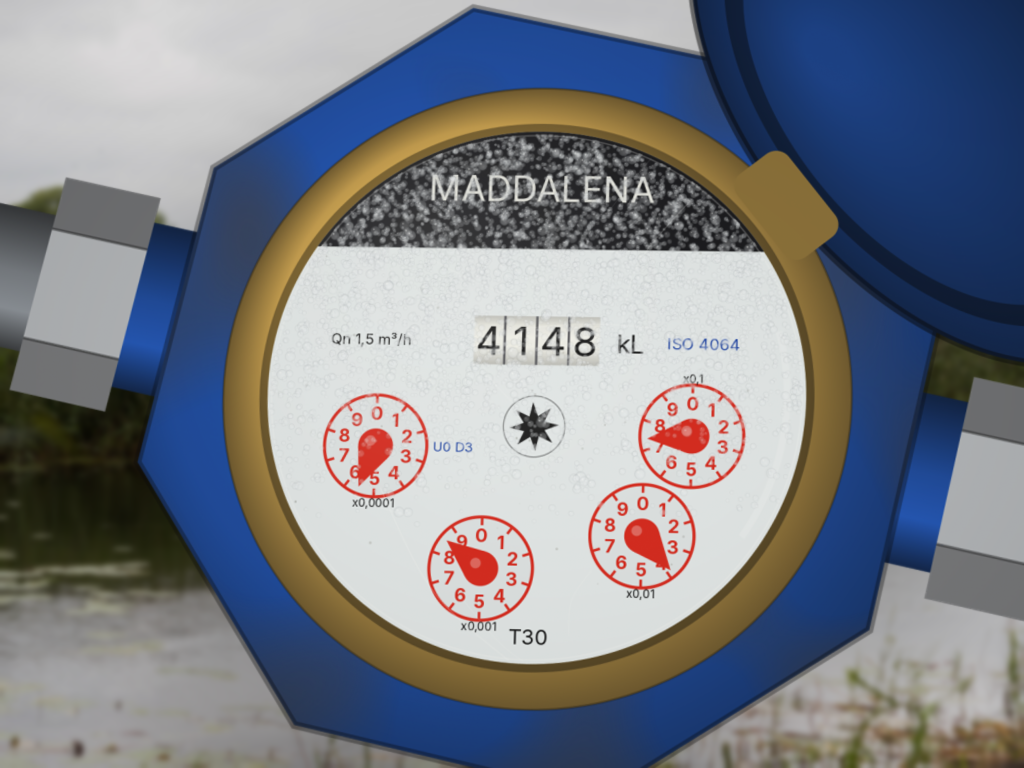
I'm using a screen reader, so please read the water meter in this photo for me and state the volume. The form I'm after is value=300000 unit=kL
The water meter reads value=4148.7385 unit=kL
